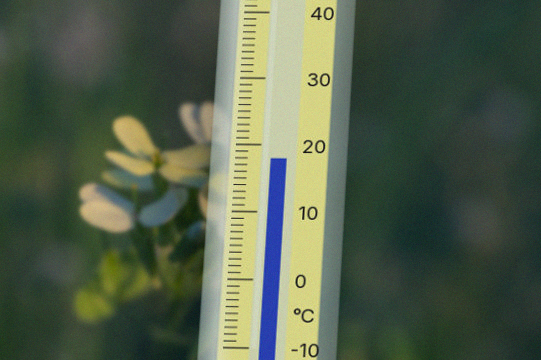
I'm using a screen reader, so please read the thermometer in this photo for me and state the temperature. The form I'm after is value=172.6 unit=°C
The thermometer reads value=18 unit=°C
